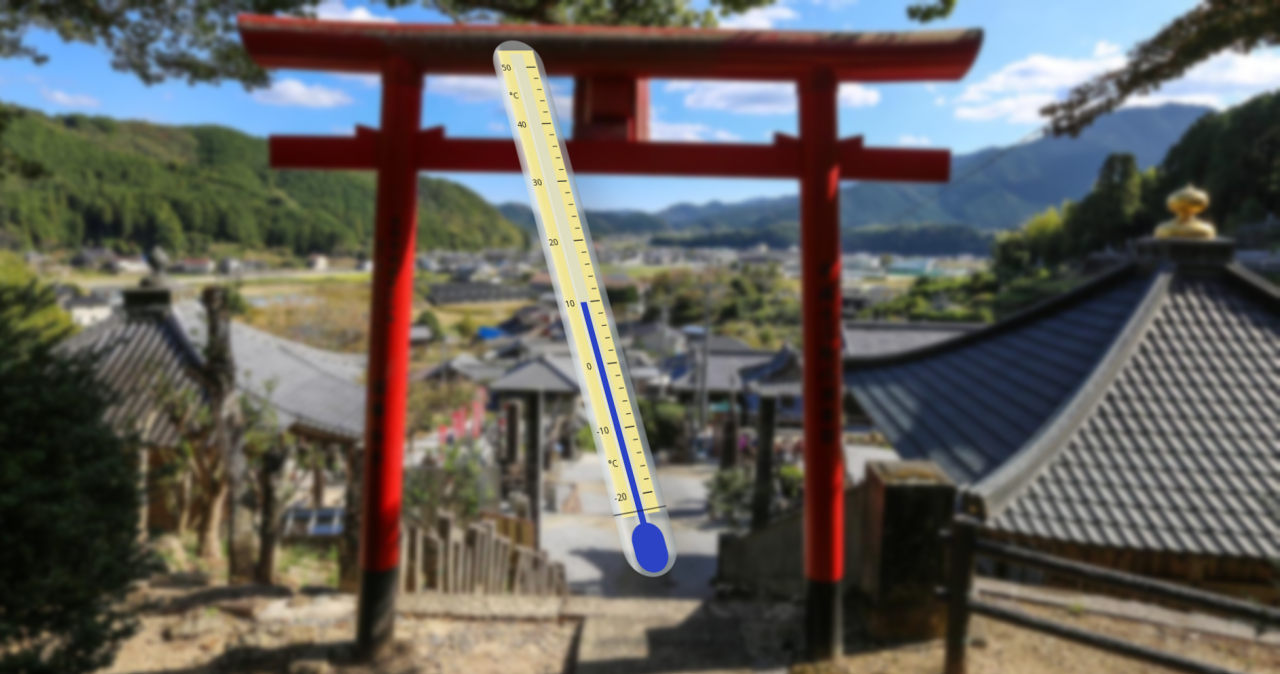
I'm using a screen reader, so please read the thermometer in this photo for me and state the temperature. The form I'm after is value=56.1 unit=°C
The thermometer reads value=10 unit=°C
